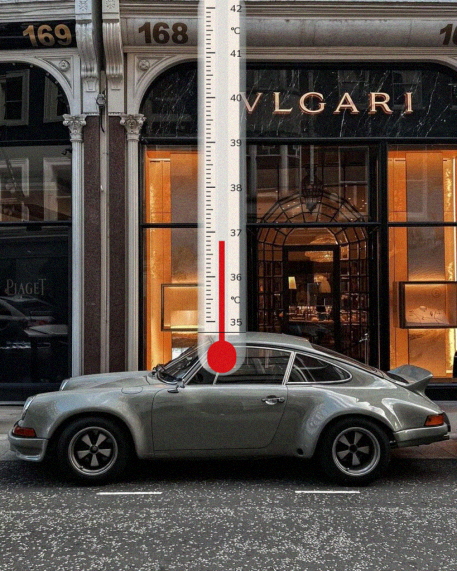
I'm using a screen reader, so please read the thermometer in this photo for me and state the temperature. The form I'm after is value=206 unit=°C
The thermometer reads value=36.8 unit=°C
